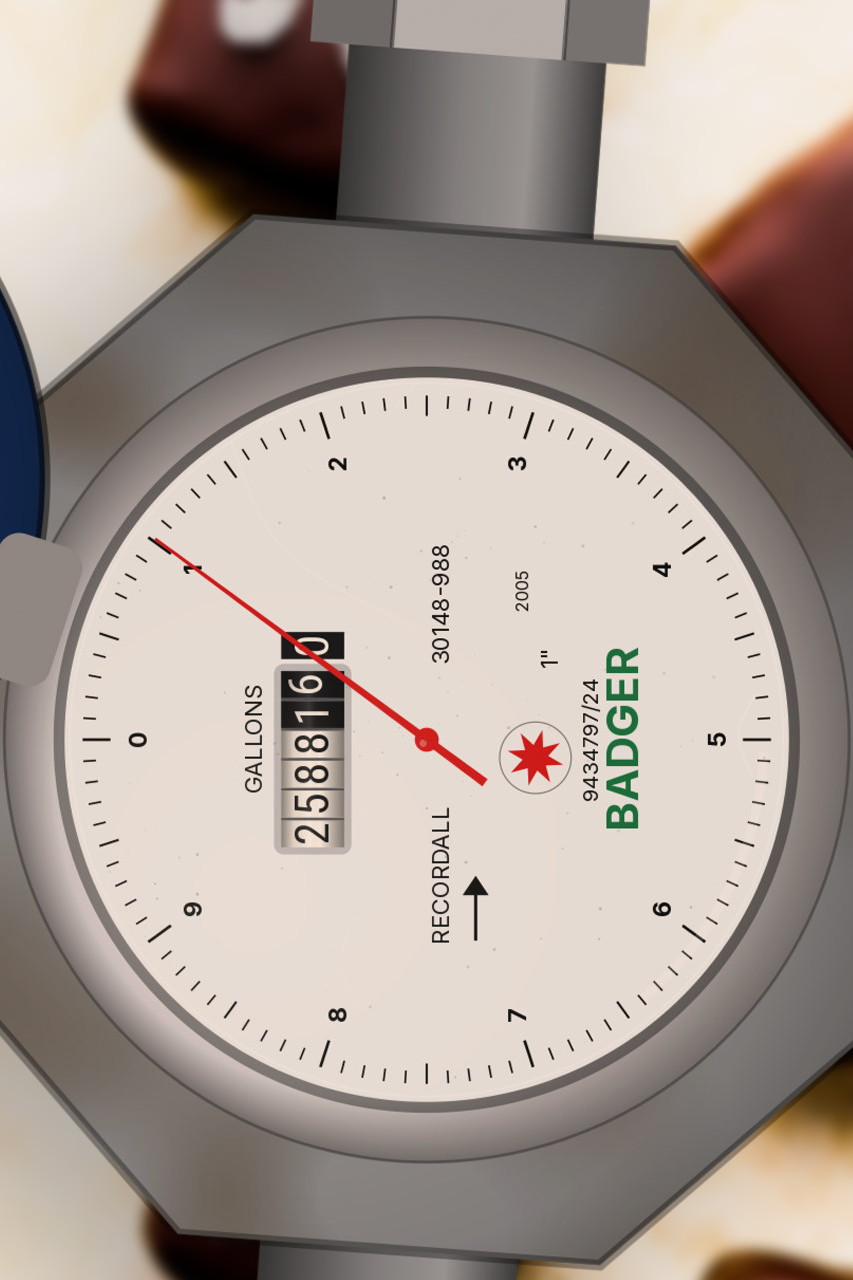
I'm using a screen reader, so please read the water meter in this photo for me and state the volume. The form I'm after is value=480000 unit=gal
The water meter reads value=2588161.0 unit=gal
